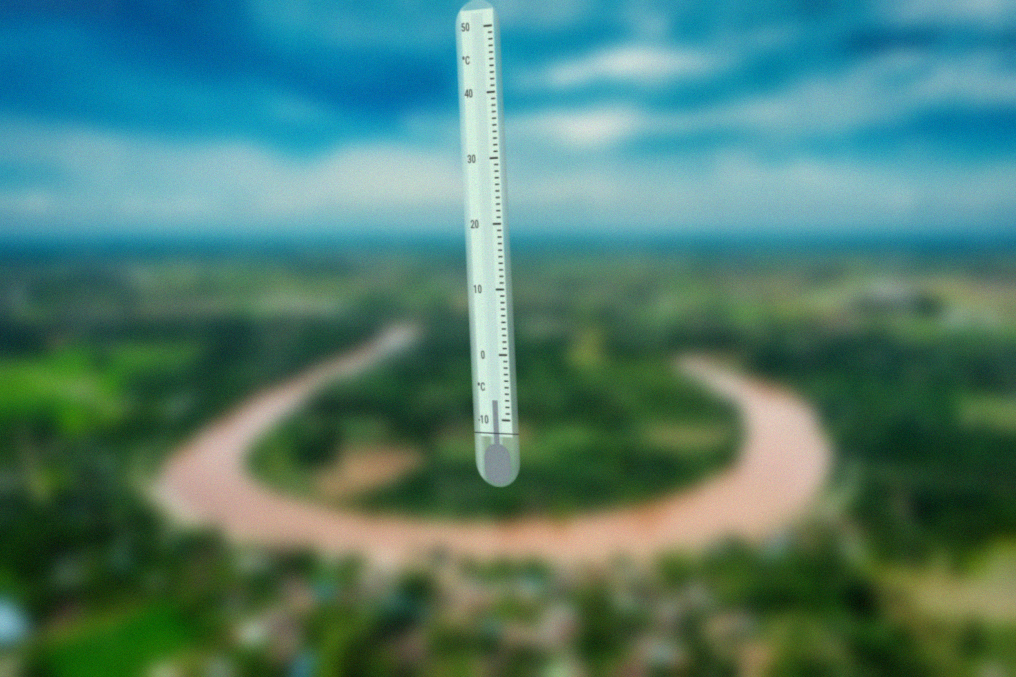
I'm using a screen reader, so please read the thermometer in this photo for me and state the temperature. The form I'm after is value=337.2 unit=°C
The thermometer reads value=-7 unit=°C
